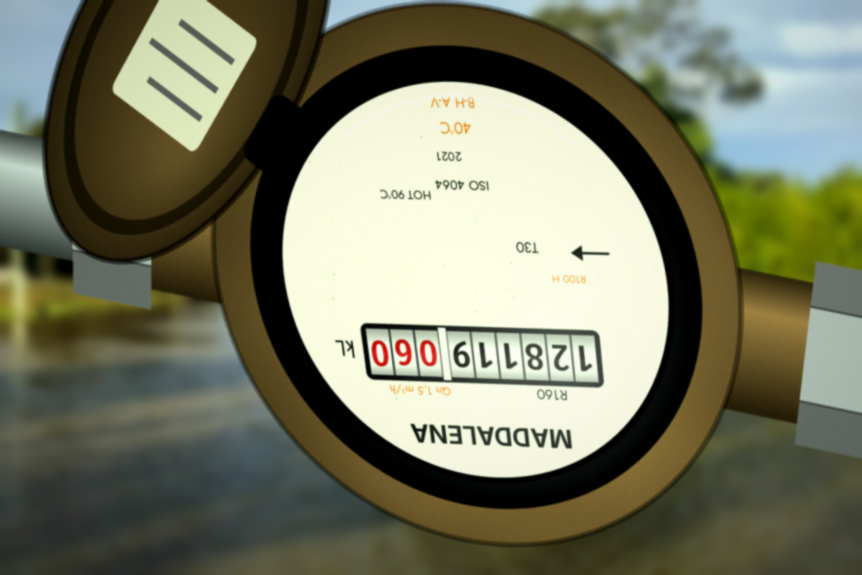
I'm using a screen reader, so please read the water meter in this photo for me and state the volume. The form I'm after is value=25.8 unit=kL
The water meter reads value=128119.060 unit=kL
